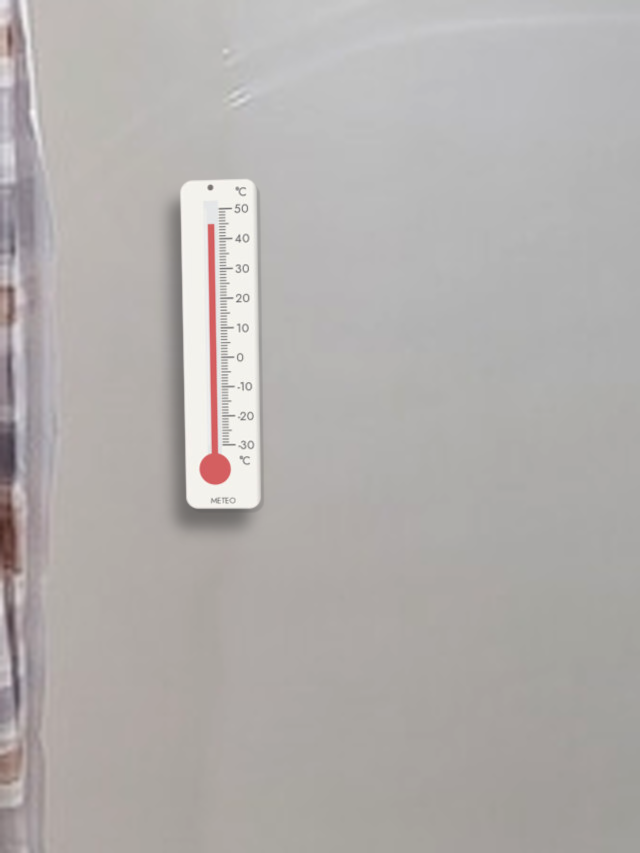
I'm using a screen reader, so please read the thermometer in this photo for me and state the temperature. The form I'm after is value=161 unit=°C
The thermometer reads value=45 unit=°C
